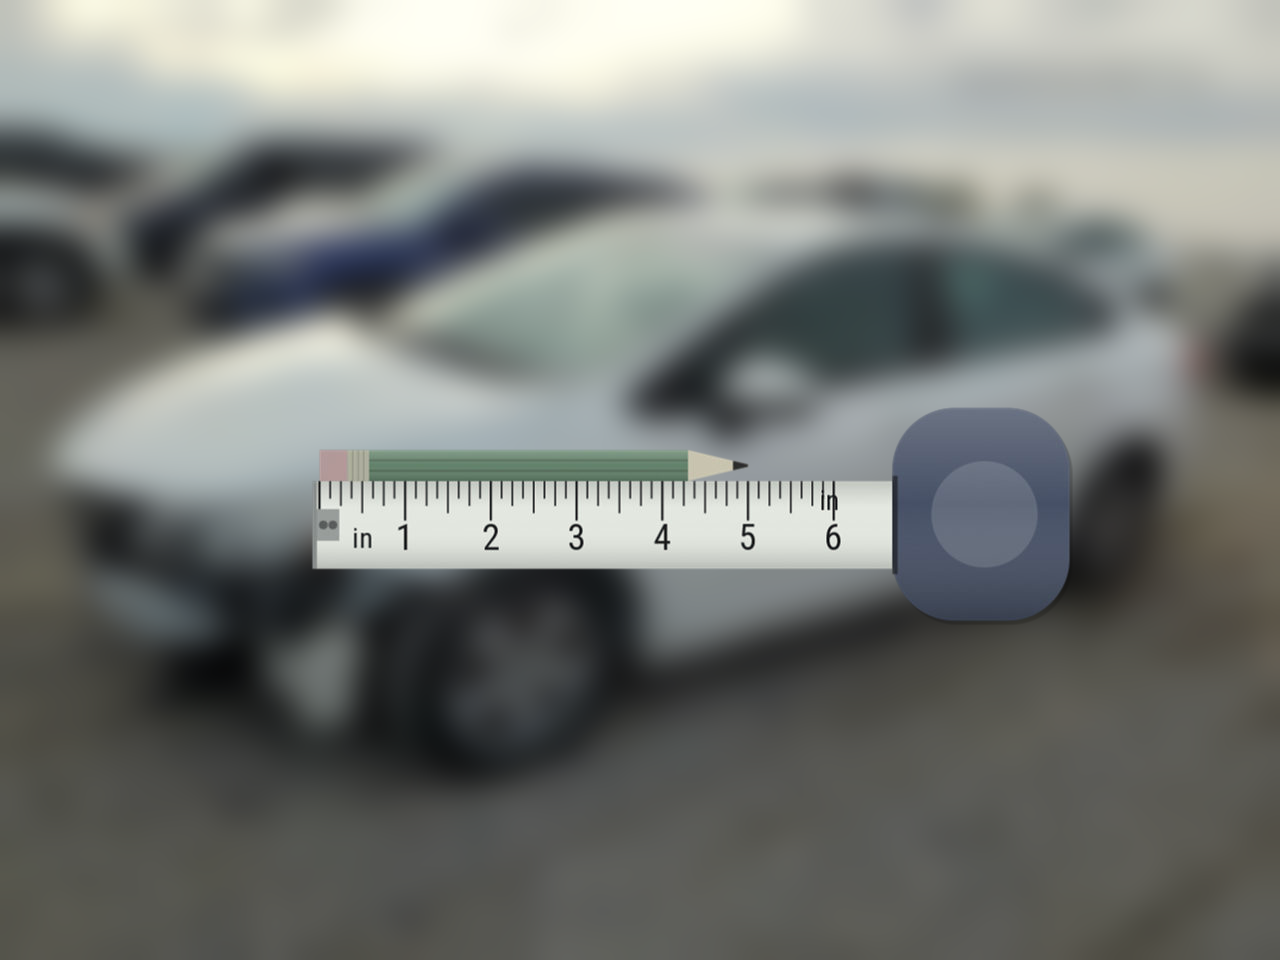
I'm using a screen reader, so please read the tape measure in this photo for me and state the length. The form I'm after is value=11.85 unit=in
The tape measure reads value=5 unit=in
